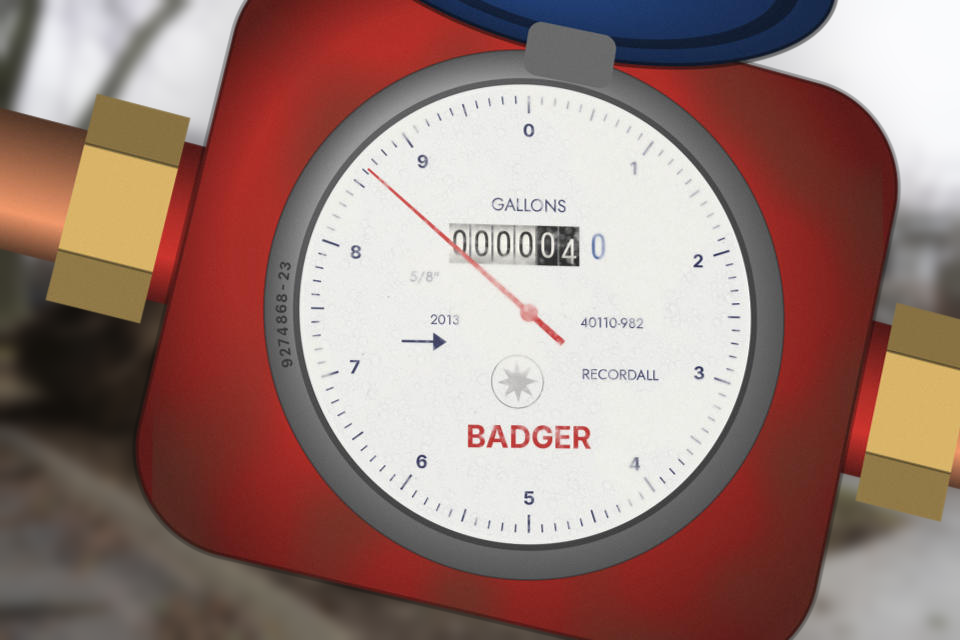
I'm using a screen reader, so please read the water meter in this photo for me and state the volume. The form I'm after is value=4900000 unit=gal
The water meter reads value=38.6 unit=gal
